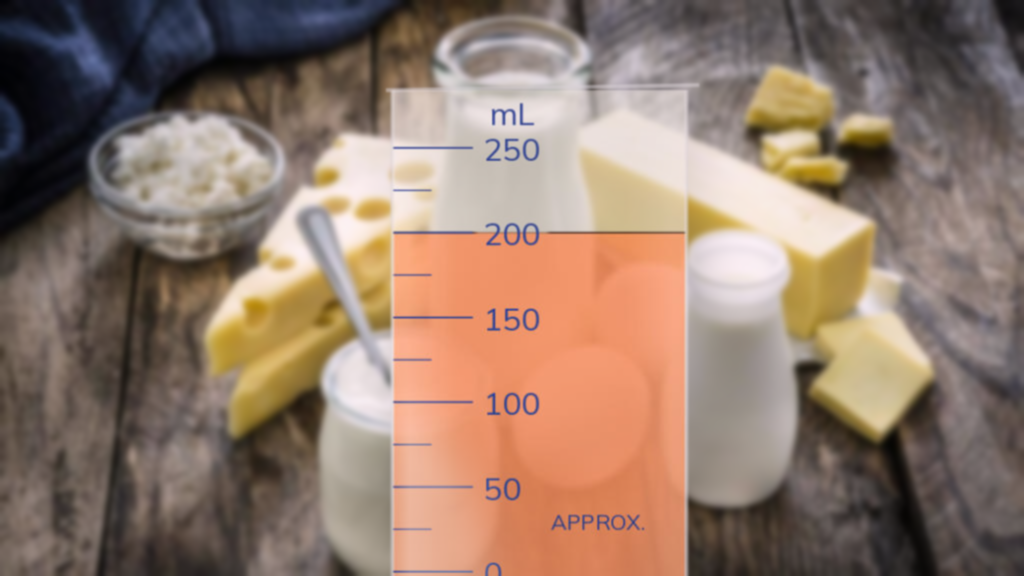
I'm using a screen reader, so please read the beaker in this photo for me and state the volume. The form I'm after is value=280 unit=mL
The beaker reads value=200 unit=mL
